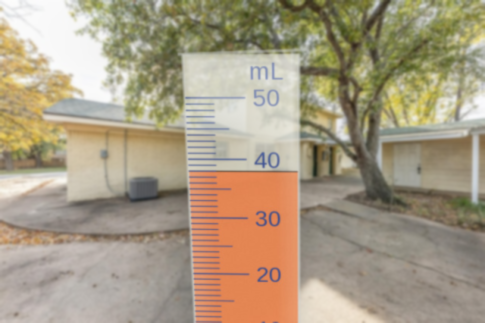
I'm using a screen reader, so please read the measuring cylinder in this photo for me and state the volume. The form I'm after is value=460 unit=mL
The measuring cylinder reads value=38 unit=mL
